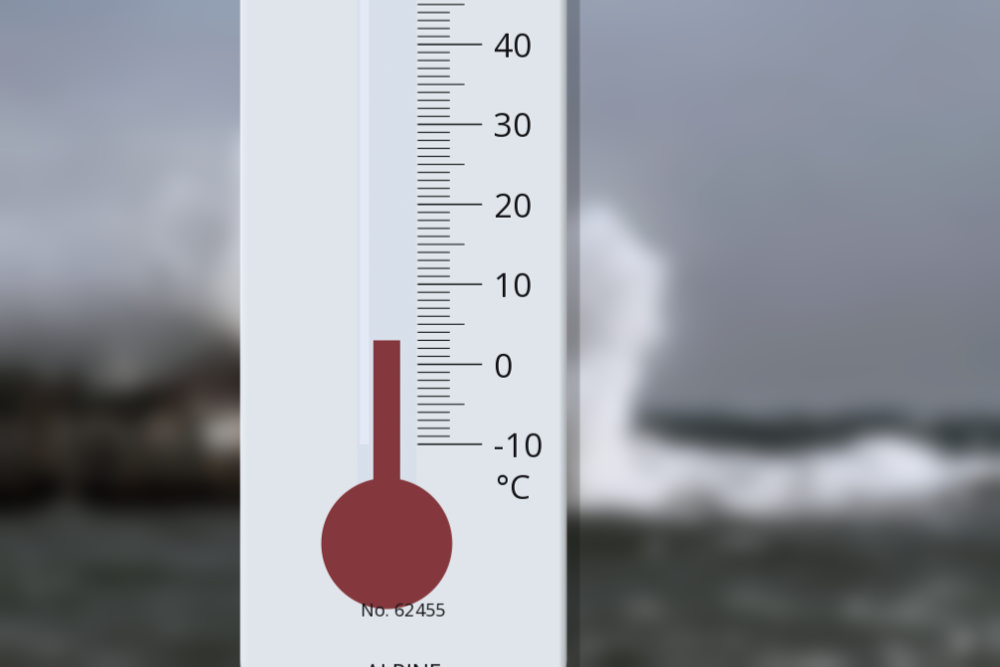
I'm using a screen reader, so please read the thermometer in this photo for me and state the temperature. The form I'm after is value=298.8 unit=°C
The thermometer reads value=3 unit=°C
